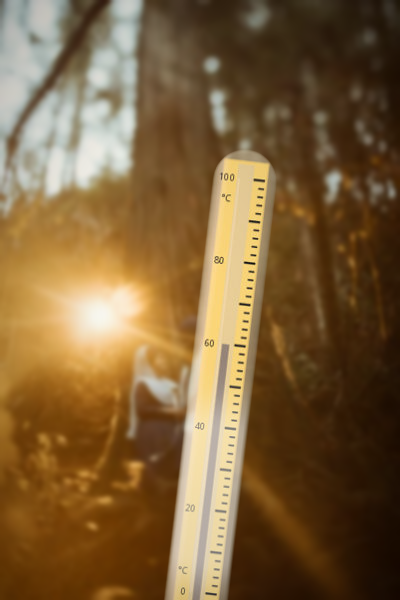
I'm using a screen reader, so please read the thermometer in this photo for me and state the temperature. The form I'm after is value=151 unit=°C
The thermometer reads value=60 unit=°C
